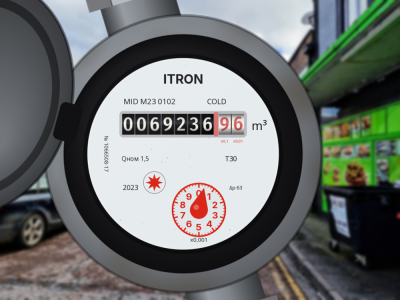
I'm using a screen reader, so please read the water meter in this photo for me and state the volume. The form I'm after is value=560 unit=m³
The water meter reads value=69236.960 unit=m³
